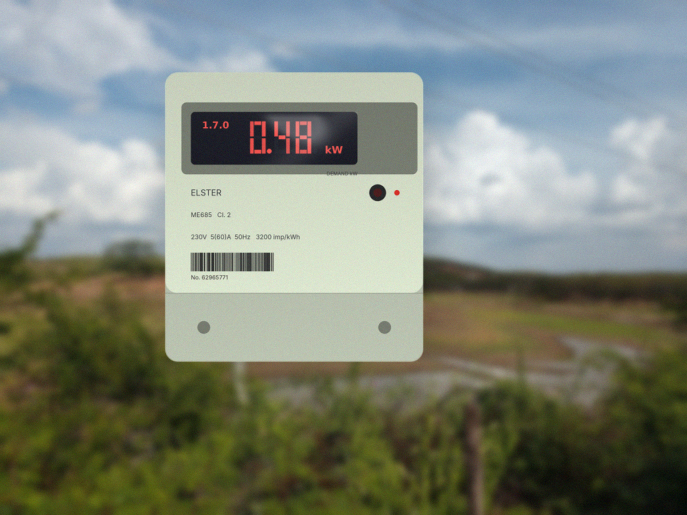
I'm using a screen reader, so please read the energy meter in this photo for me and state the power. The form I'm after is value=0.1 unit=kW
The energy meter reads value=0.48 unit=kW
